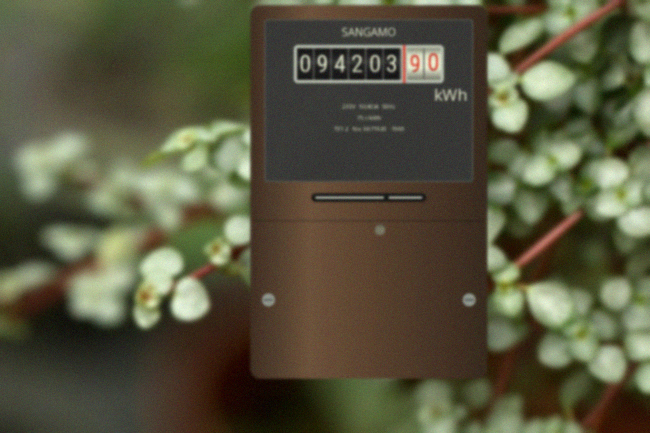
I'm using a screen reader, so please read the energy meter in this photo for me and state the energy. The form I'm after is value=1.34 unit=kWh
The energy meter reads value=94203.90 unit=kWh
